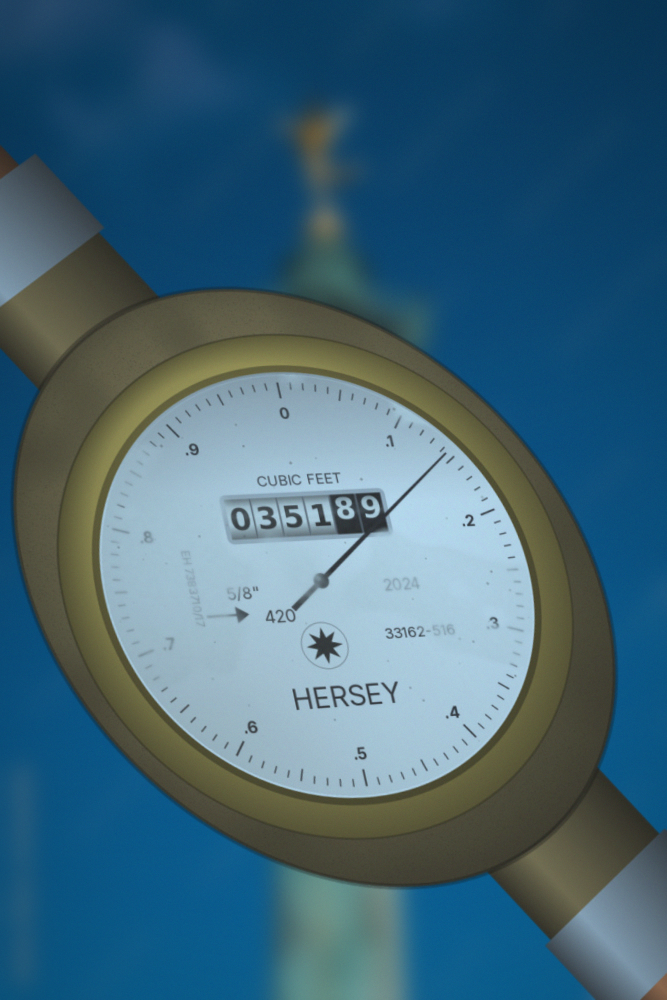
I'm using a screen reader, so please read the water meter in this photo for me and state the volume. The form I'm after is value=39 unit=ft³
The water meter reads value=35189.14 unit=ft³
